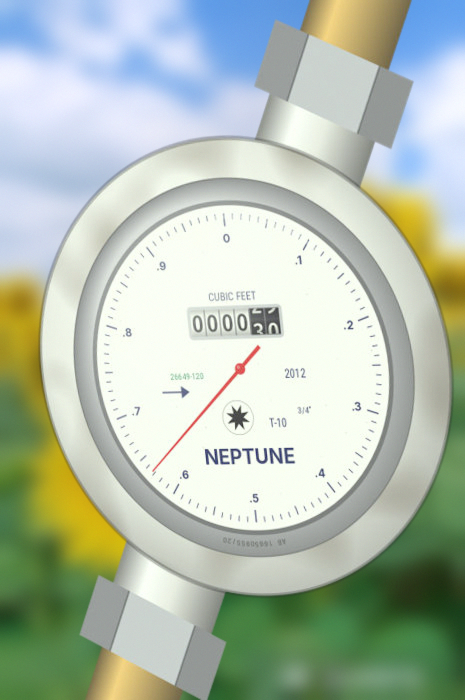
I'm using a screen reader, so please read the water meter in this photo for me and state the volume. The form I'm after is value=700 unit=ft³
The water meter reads value=29.63 unit=ft³
